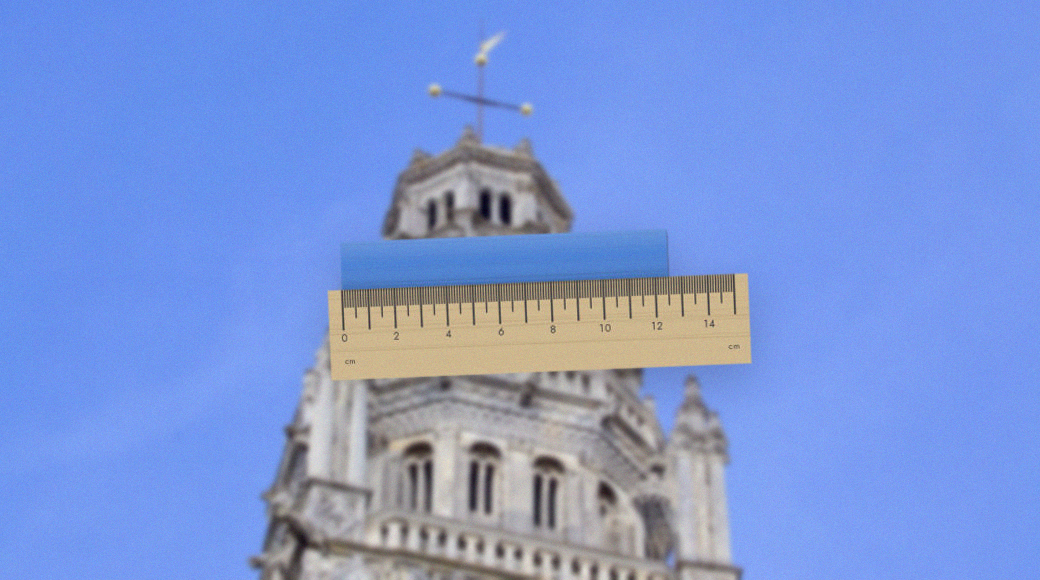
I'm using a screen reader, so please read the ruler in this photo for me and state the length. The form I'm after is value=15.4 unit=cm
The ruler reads value=12.5 unit=cm
